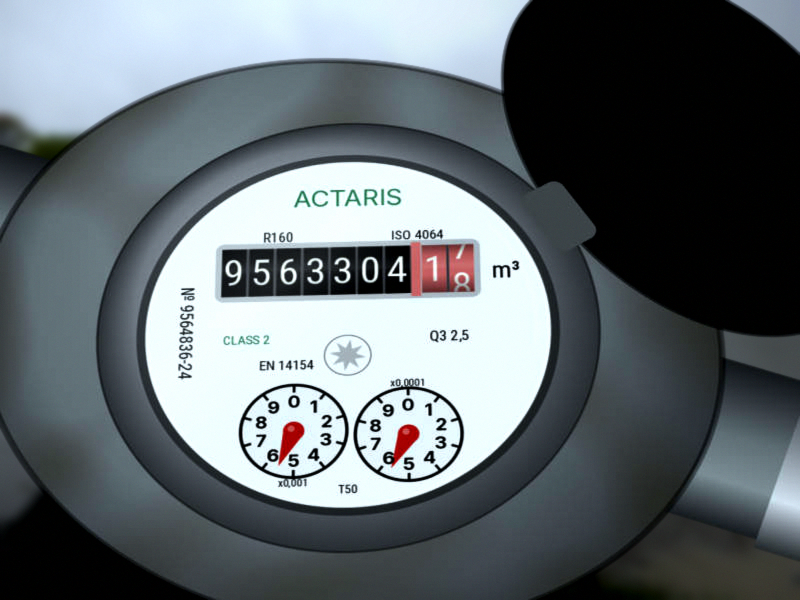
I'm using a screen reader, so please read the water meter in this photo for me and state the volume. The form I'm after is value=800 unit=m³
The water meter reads value=9563304.1755 unit=m³
